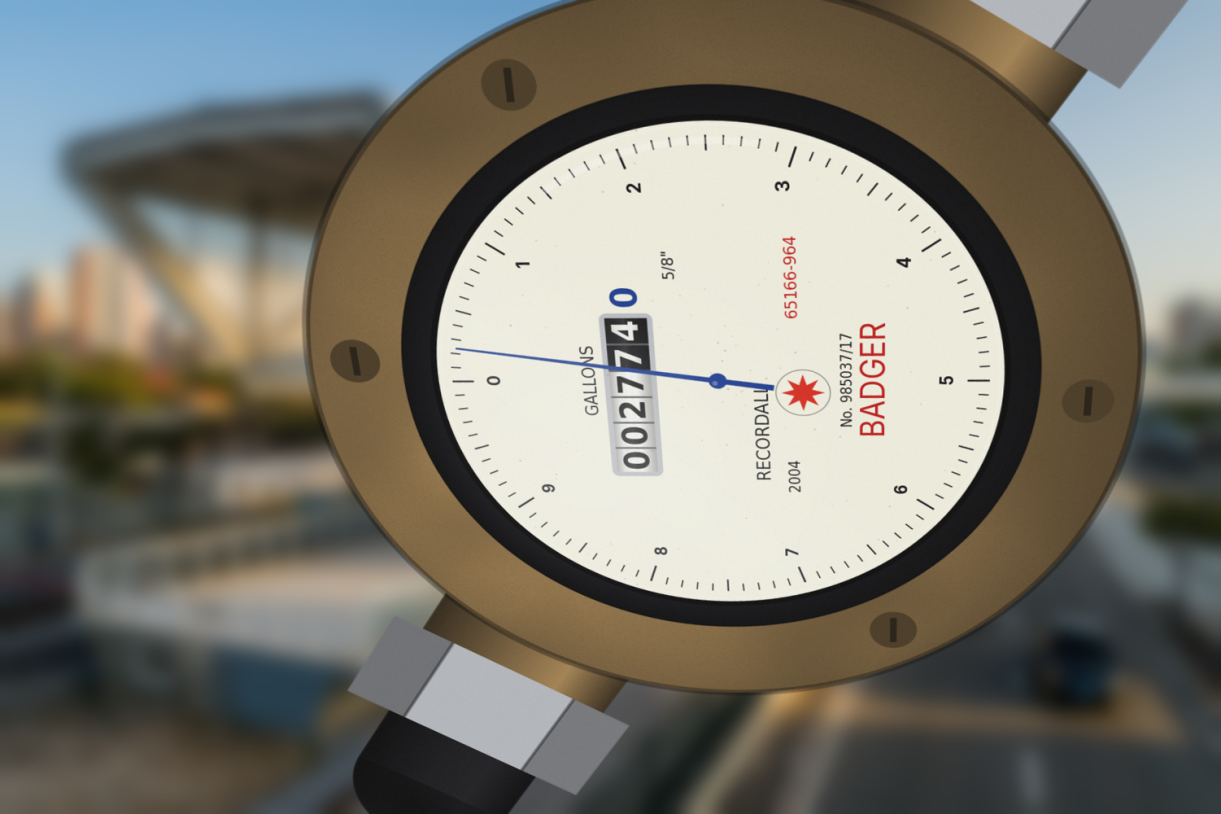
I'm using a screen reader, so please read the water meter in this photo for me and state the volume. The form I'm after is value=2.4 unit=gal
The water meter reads value=27740.2 unit=gal
